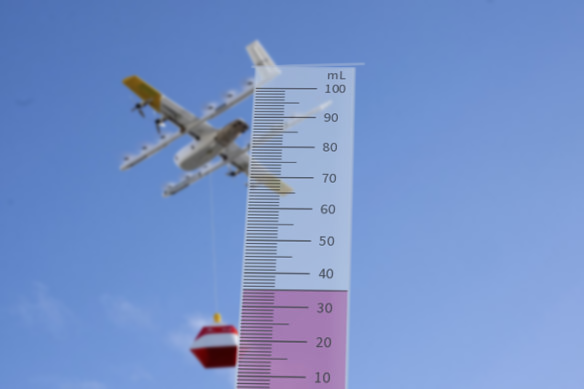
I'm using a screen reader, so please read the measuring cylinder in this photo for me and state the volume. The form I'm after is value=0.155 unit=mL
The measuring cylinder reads value=35 unit=mL
